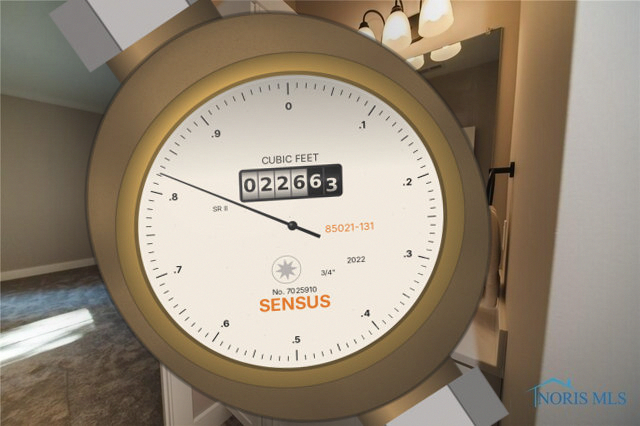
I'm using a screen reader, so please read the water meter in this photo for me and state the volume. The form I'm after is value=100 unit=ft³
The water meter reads value=22662.82 unit=ft³
